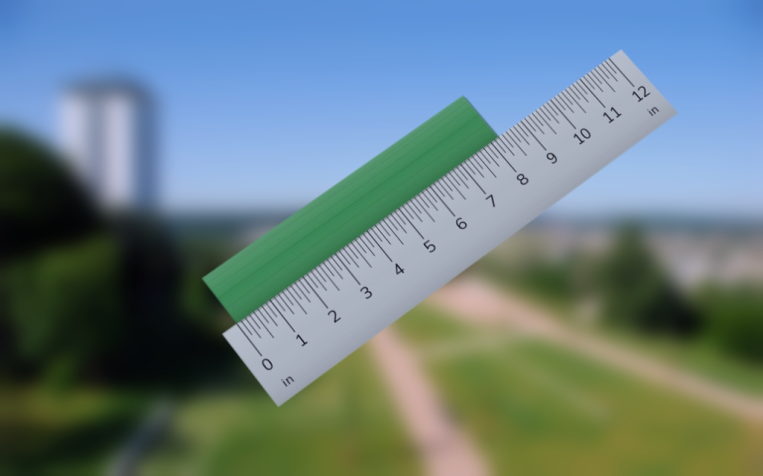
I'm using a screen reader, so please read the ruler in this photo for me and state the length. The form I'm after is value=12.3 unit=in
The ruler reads value=8.25 unit=in
